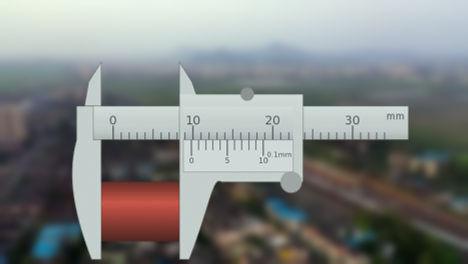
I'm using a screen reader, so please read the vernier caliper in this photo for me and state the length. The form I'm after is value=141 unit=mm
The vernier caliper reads value=9.8 unit=mm
